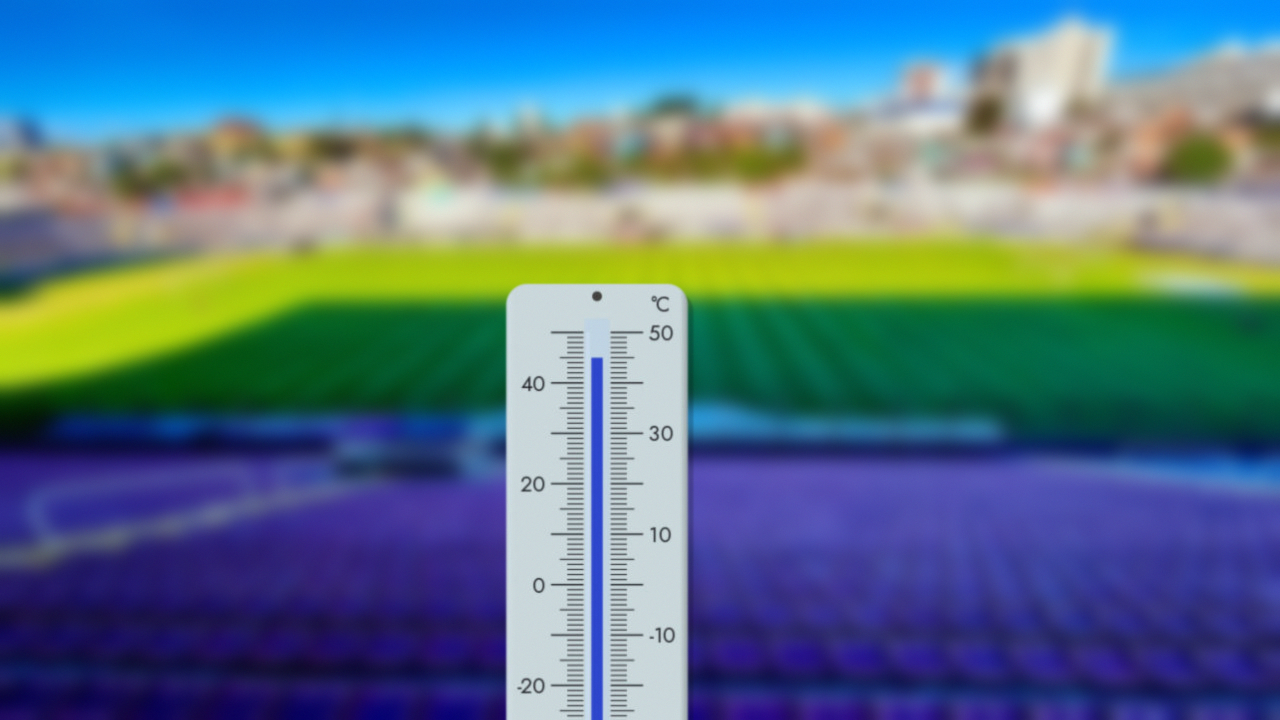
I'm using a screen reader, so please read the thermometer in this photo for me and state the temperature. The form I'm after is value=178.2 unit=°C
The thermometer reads value=45 unit=°C
